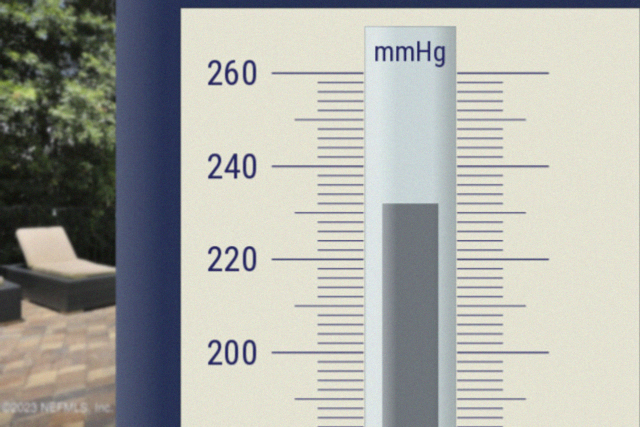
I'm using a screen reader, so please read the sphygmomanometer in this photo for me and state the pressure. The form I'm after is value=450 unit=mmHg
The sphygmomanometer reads value=232 unit=mmHg
